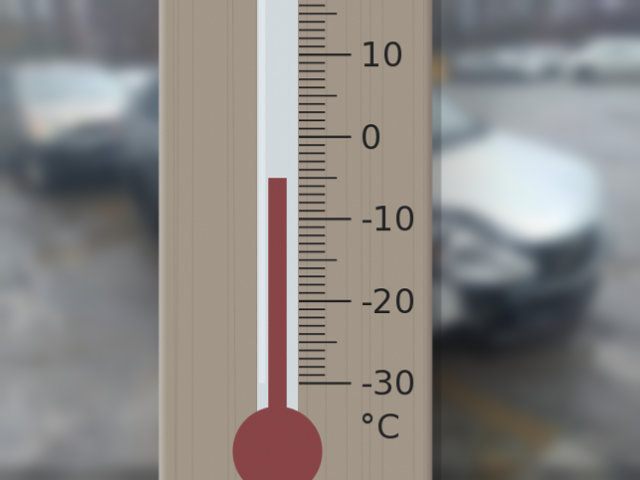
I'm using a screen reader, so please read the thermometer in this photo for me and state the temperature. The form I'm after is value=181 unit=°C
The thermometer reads value=-5 unit=°C
